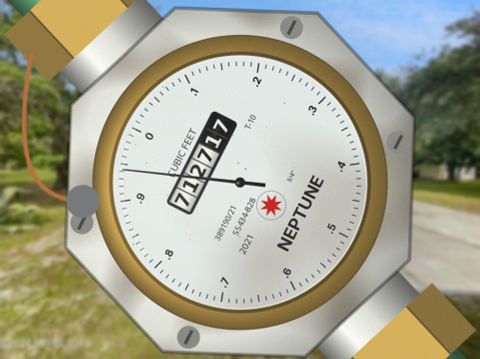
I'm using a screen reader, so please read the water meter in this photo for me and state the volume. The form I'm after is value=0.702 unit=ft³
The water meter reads value=712716.94 unit=ft³
